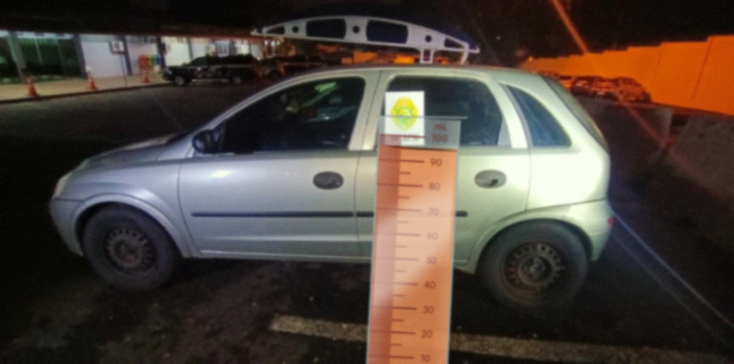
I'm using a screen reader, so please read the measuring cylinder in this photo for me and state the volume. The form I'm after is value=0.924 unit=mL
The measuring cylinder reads value=95 unit=mL
